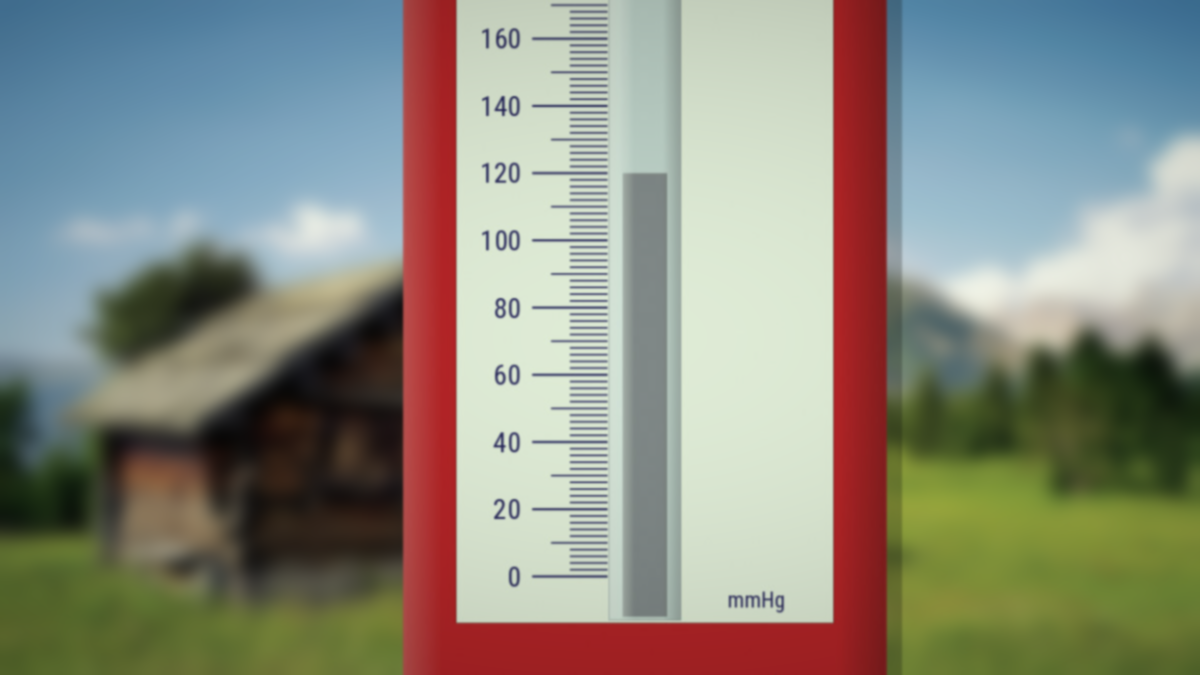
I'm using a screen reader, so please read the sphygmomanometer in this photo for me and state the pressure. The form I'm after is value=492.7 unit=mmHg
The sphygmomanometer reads value=120 unit=mmHg
